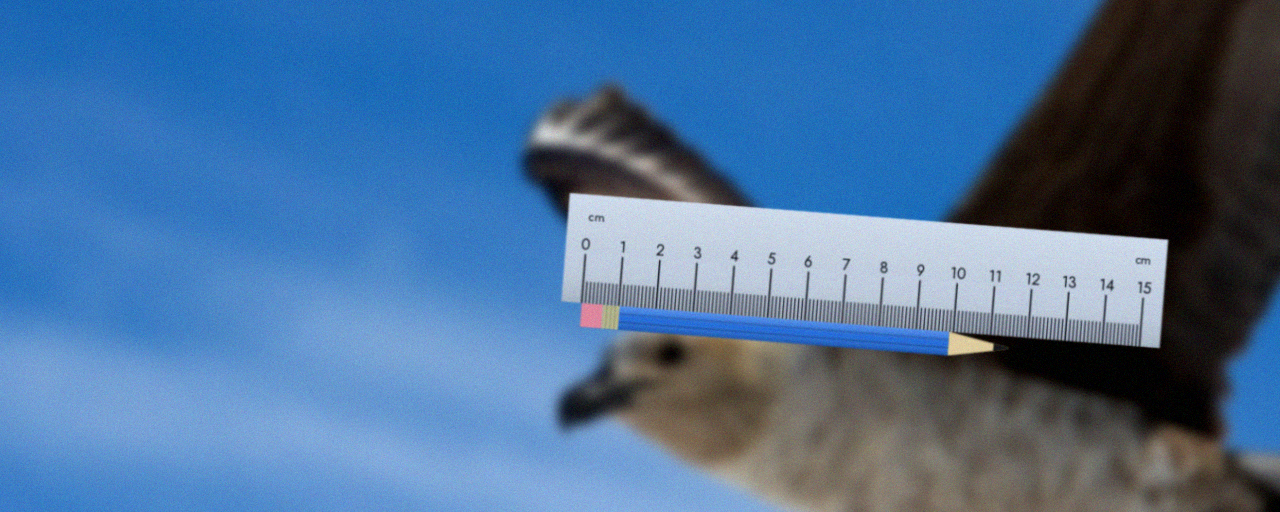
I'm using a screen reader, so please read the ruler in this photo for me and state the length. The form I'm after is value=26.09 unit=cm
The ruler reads value=11.5 unit=cm
